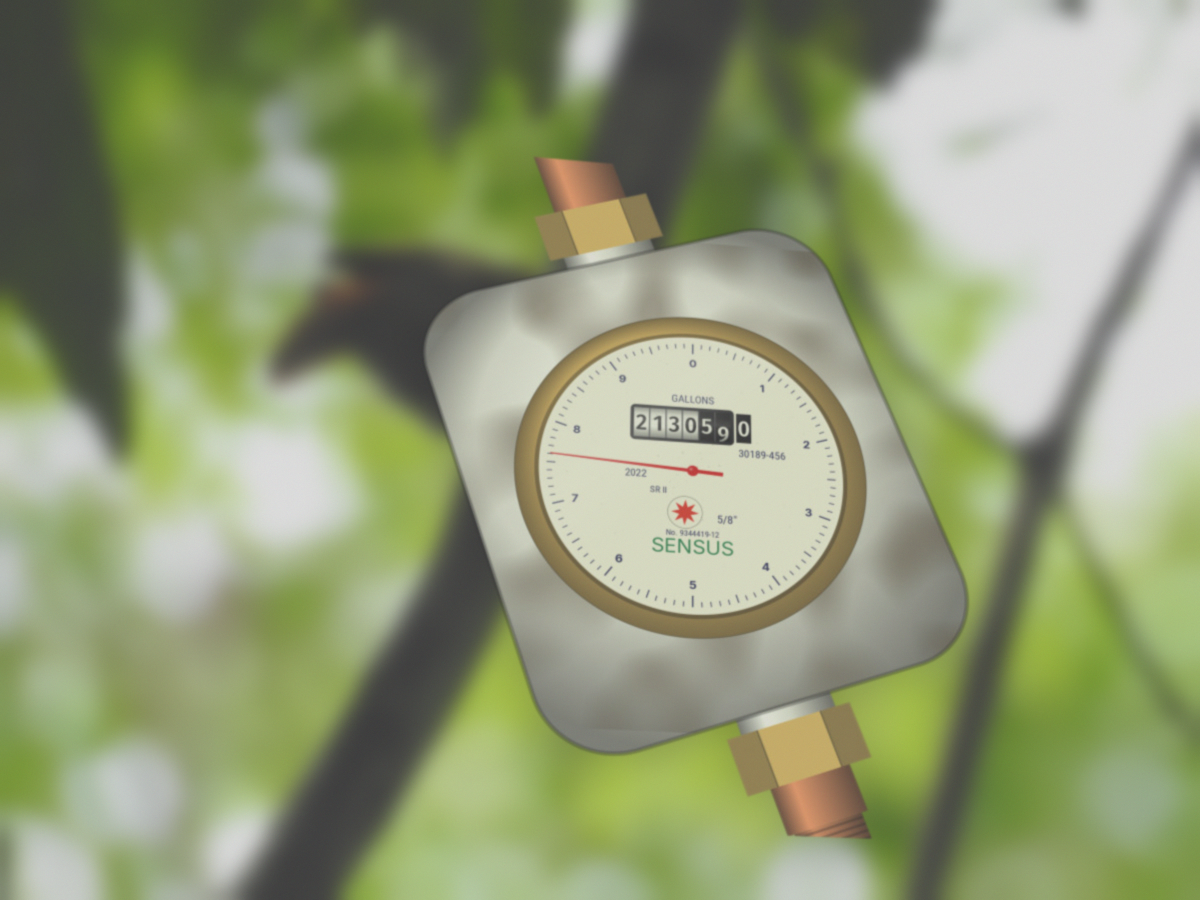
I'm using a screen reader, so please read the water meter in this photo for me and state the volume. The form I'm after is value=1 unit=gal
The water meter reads value=2130587.6 unit=gal
